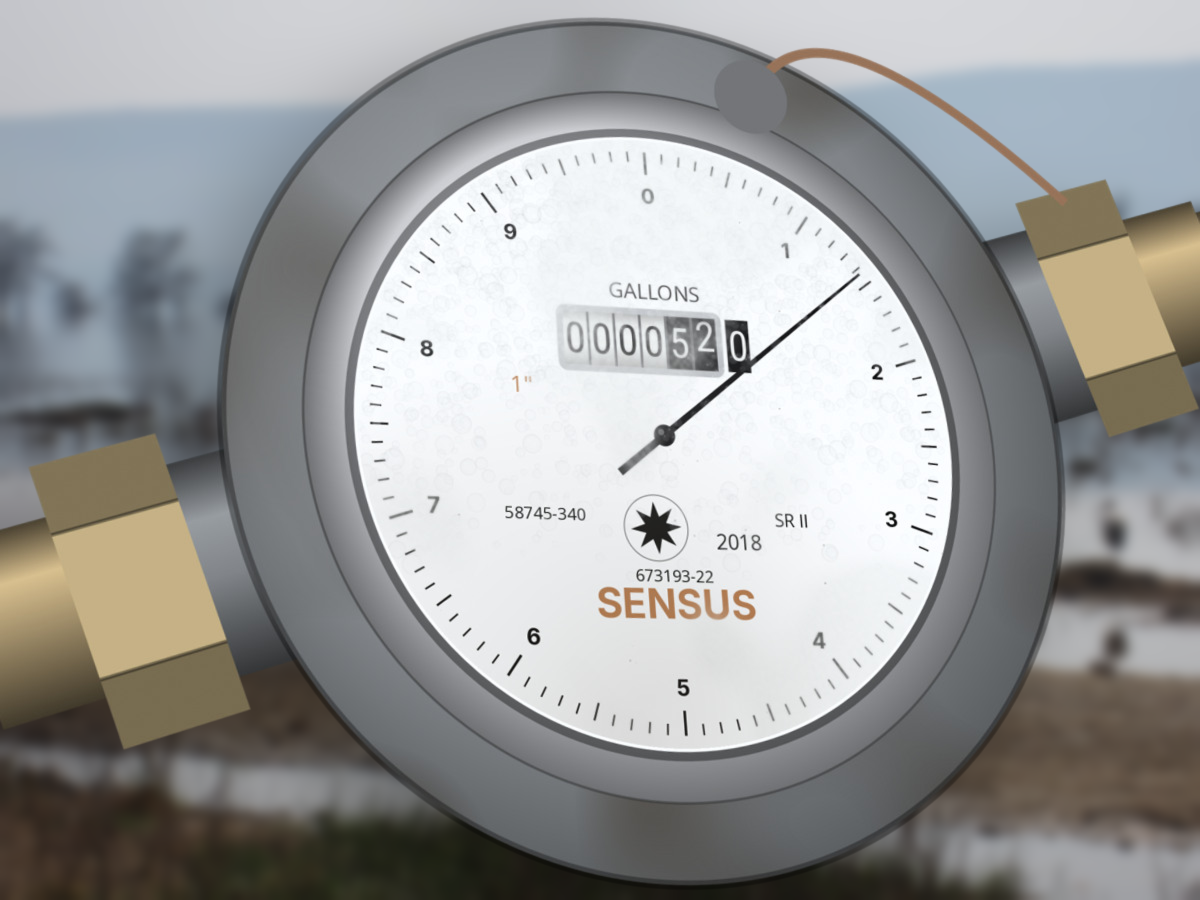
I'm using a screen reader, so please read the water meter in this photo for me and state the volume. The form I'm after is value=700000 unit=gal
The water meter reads value=521.4 unit=gal
